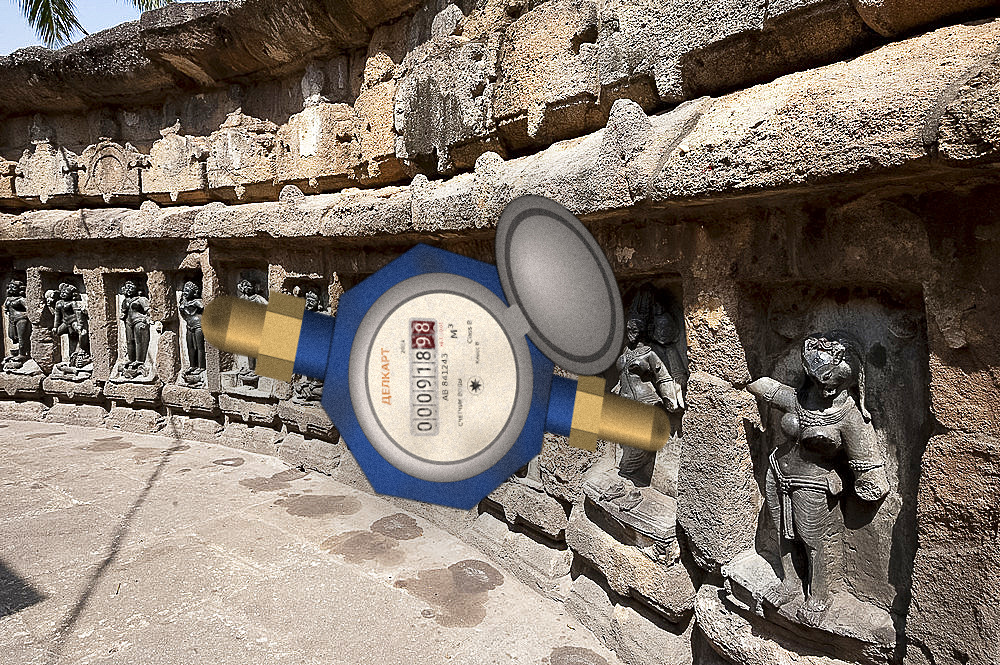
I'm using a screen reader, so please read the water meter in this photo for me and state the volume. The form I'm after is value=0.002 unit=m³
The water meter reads value=918.98 unit=m³
